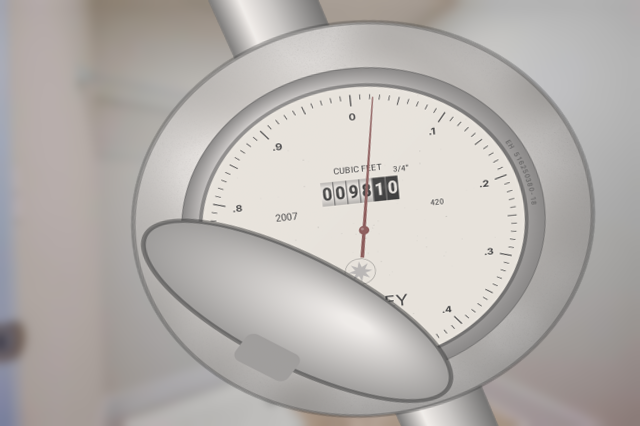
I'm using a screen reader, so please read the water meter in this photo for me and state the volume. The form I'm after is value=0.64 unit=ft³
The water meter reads value=9810.02 unit=ft³
